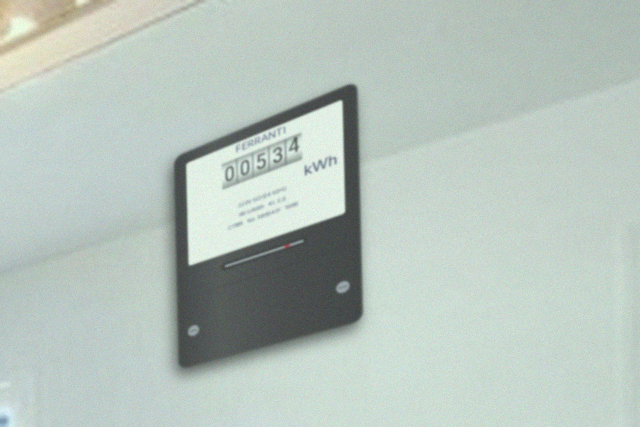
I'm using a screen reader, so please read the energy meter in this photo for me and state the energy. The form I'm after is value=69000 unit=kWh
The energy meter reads value=534 unit=kWh
